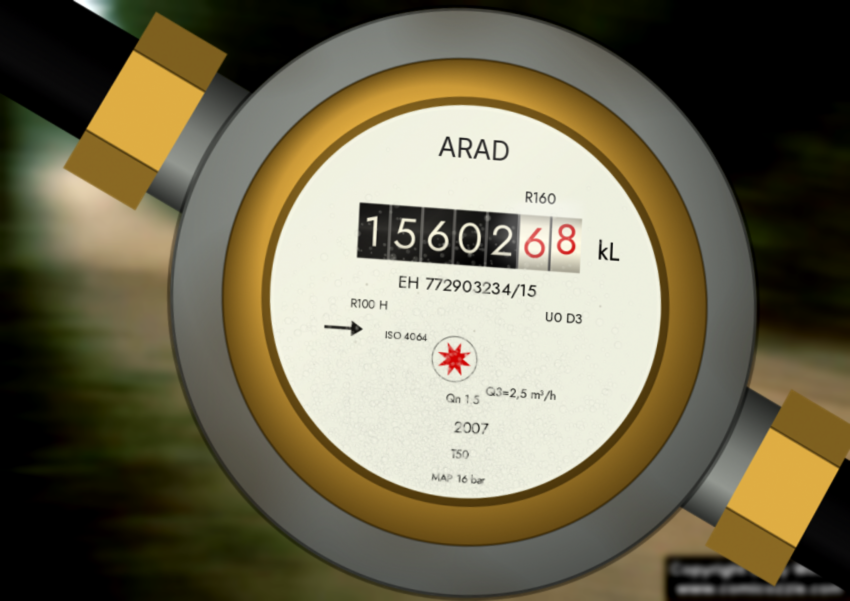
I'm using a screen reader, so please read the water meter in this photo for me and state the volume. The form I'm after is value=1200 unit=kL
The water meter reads value=15602.68 unit=kL
